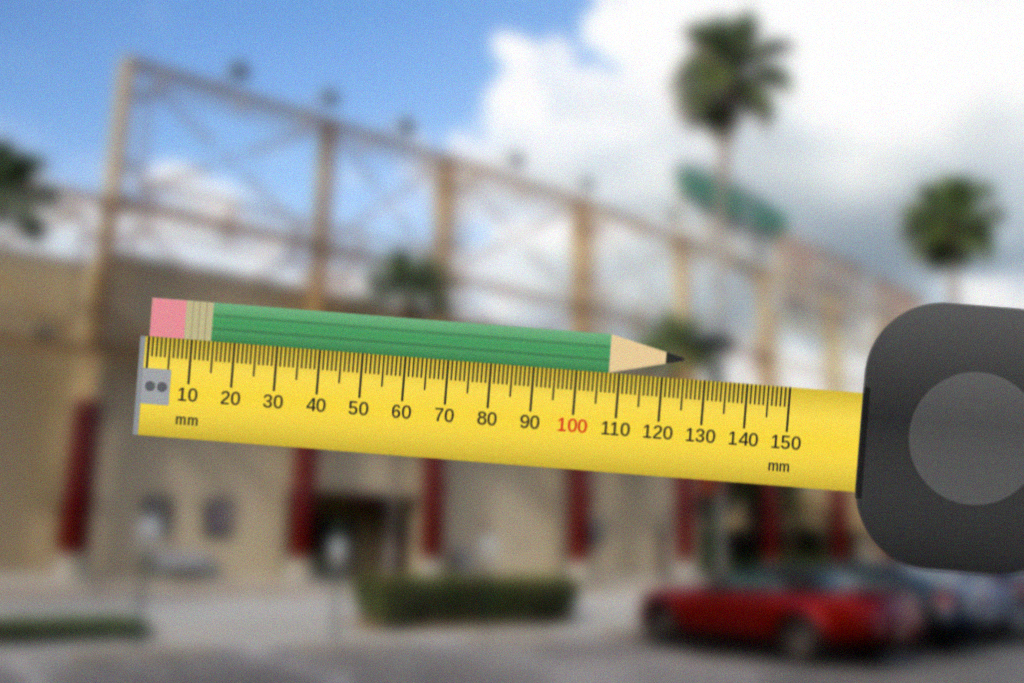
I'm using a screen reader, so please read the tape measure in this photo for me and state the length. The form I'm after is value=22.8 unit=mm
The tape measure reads value=125 unit=mm
